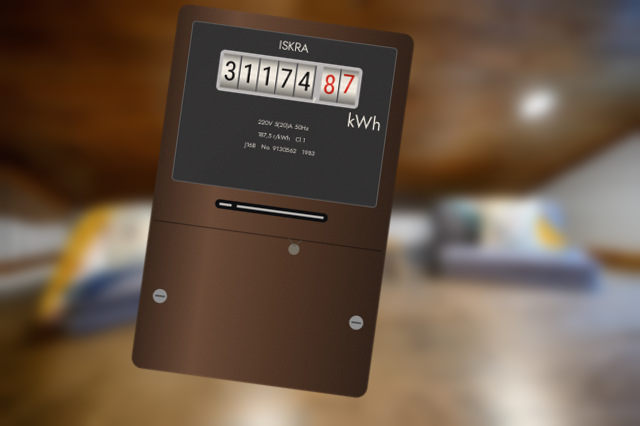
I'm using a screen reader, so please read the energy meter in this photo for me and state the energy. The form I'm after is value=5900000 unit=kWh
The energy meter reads value=31174.87 unit=kWh
